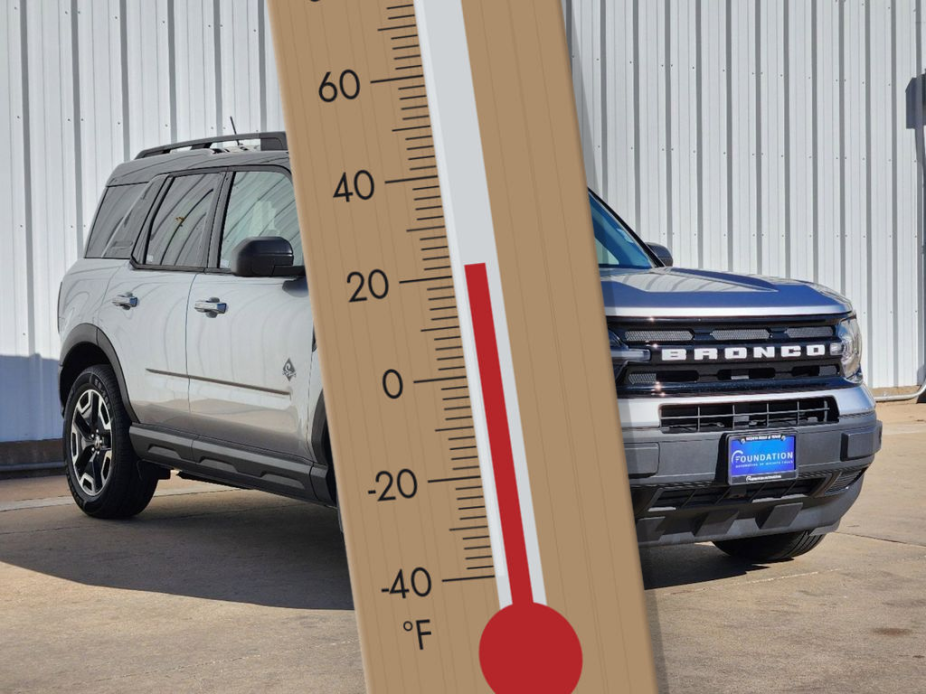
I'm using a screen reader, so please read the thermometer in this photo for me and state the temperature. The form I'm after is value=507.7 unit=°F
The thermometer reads value=22 unit=°F
